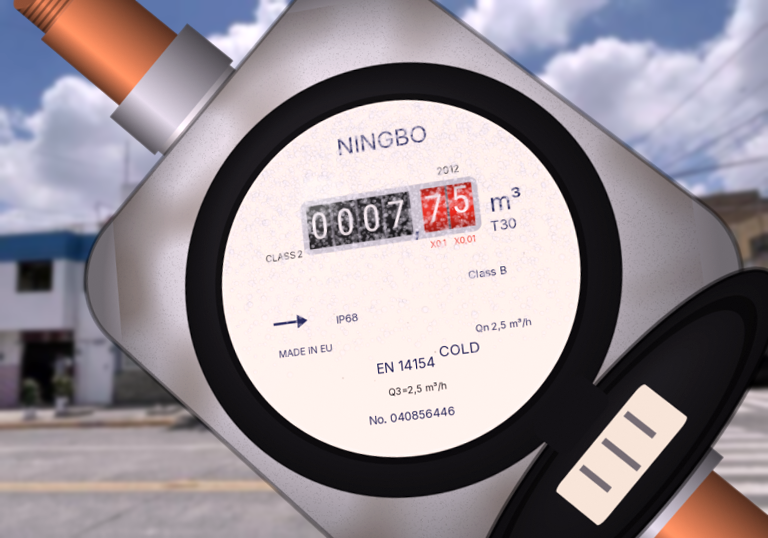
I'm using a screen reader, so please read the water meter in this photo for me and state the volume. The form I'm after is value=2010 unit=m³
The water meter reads value=7.75 unit=m³
